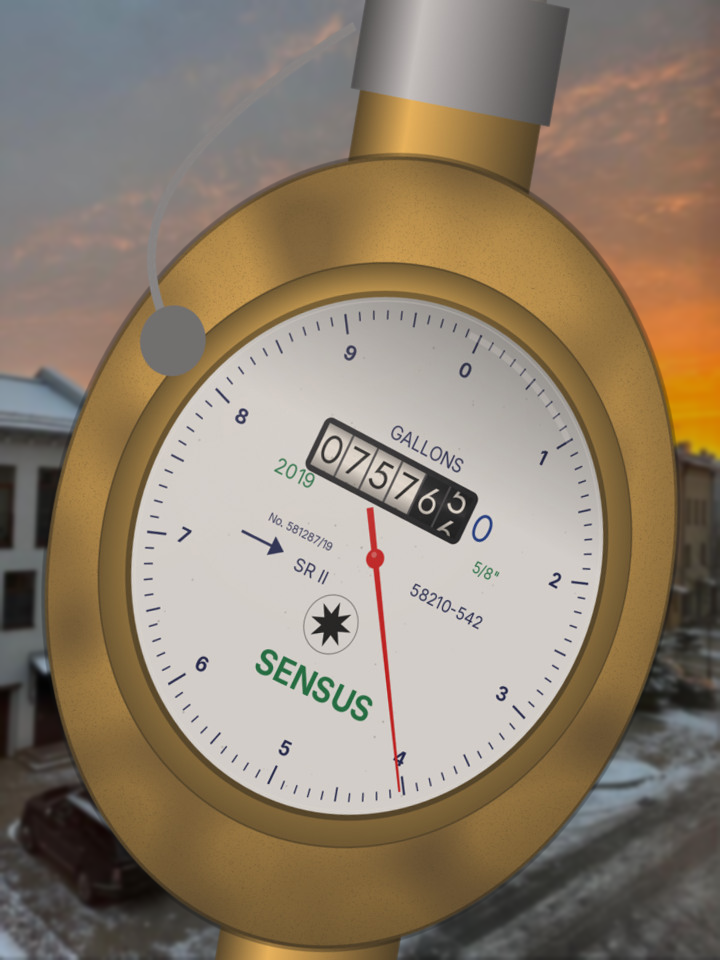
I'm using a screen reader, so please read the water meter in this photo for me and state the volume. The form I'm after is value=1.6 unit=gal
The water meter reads value=757654.0 unit=gal
